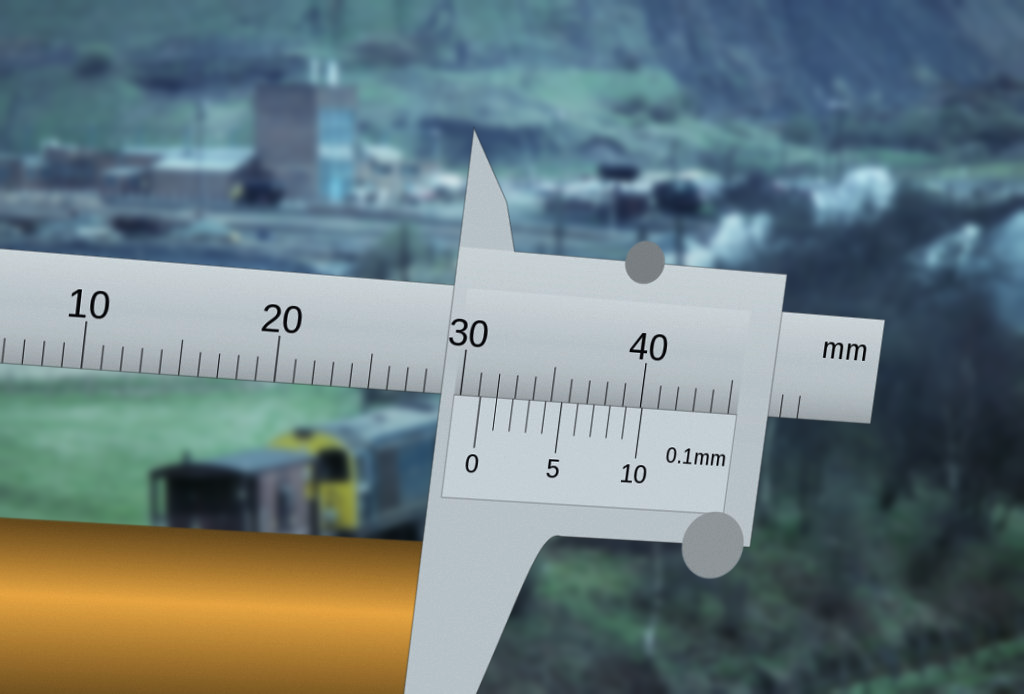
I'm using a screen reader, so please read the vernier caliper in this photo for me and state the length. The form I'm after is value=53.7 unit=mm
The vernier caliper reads value=31.1 unit=mm
